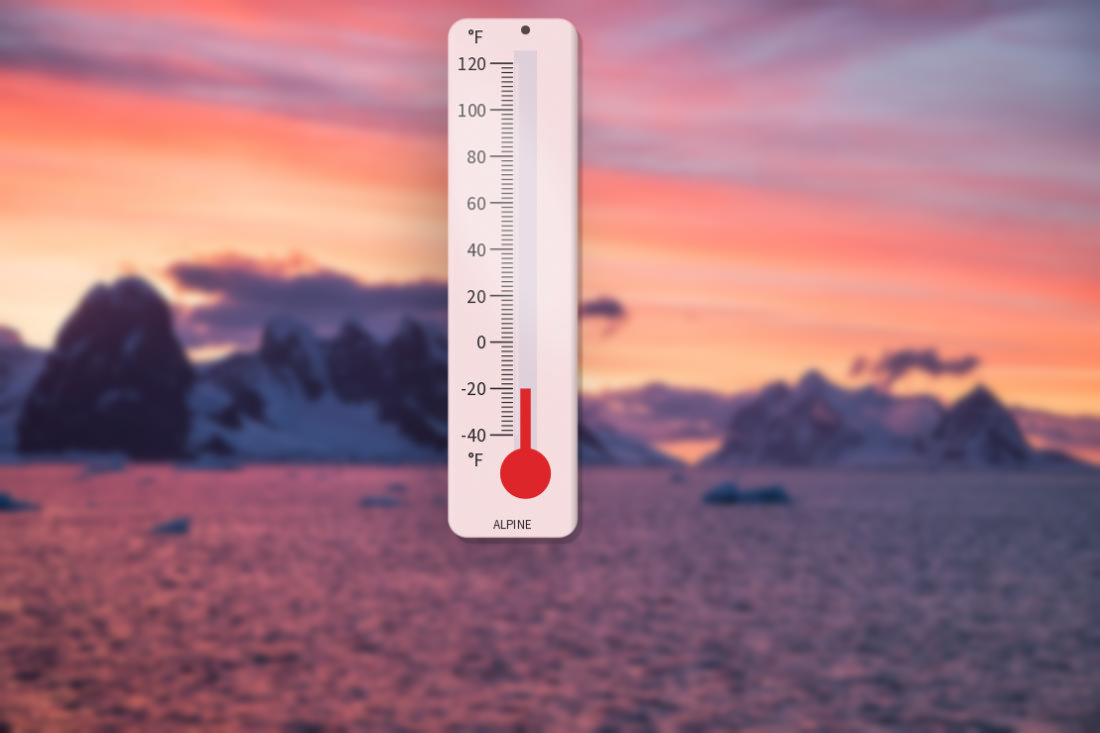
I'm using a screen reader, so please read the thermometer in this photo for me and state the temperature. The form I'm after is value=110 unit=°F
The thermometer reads value=-20 unit=°F
